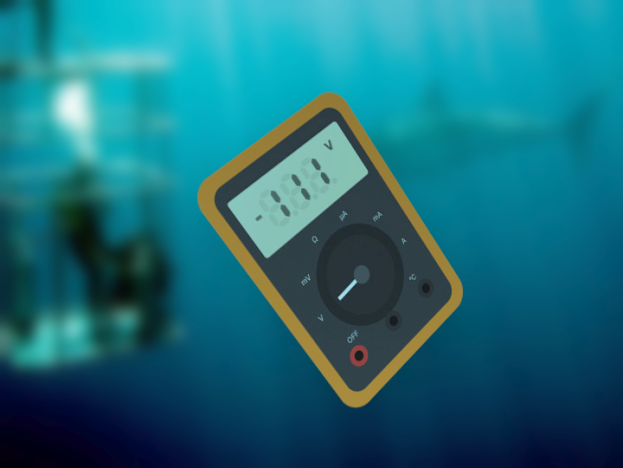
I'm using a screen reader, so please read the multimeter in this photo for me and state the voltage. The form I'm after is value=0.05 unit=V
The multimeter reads value=-111 unit=V
